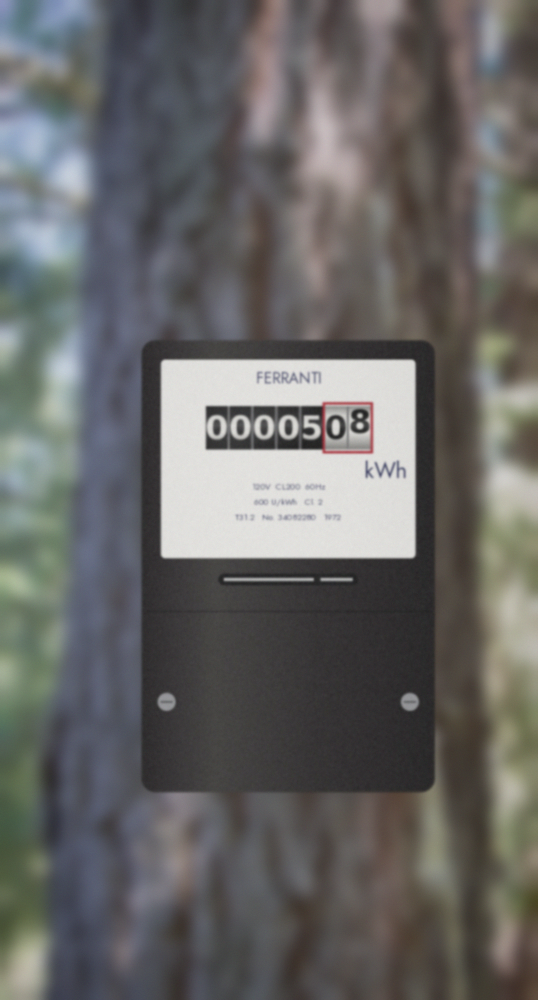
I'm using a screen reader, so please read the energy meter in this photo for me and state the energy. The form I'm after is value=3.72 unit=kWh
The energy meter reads value=5.08 unit=kWh
